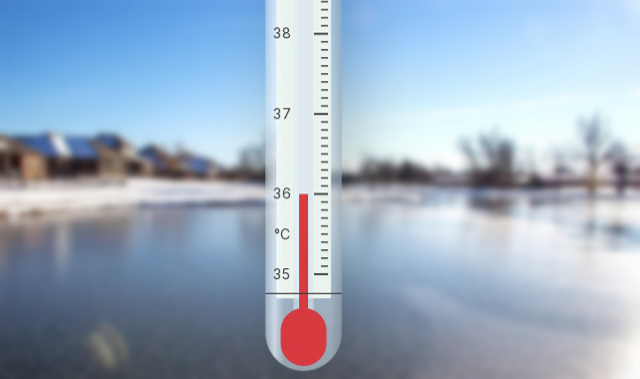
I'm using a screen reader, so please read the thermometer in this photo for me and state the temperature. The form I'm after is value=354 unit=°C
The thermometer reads value=36 unit=°C
